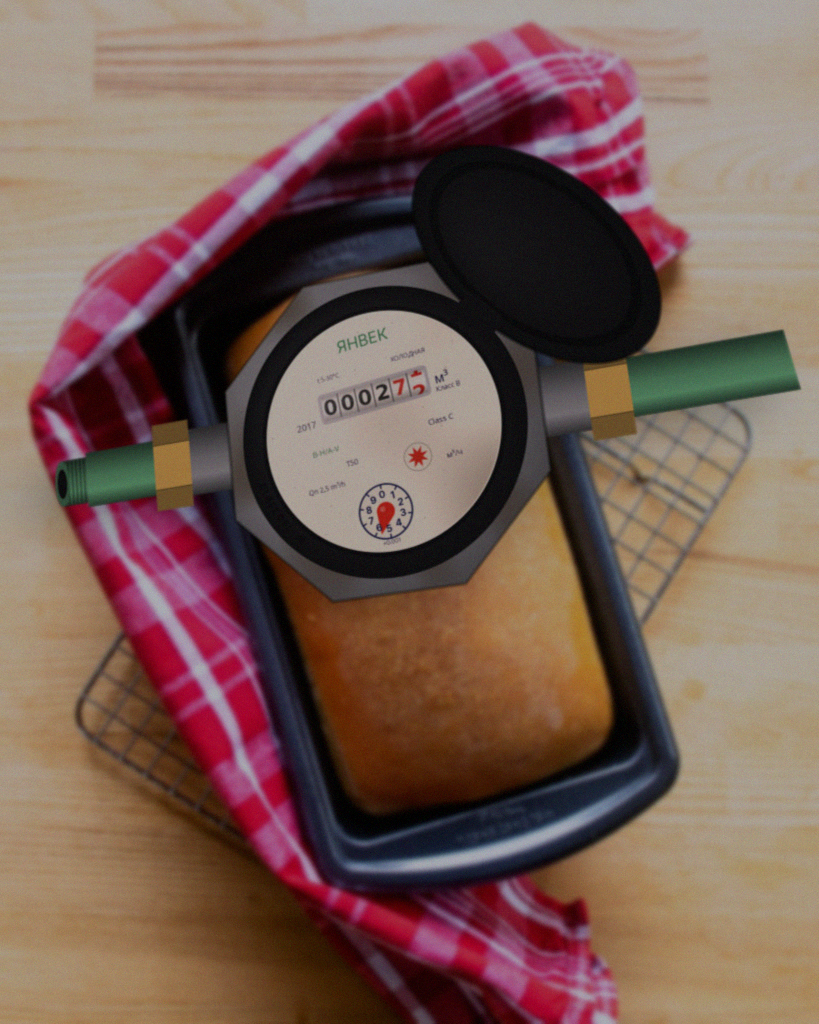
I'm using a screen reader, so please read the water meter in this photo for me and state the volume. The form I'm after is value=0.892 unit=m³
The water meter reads value=2.715 unit=m³
